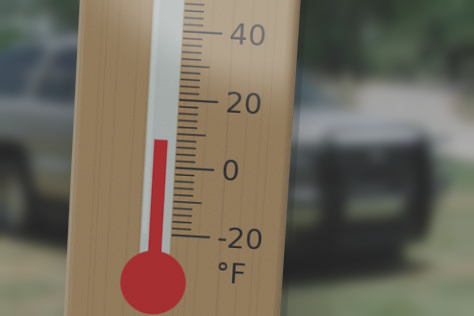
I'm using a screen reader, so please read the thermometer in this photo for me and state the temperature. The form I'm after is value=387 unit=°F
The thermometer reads value=8 unit=°F
